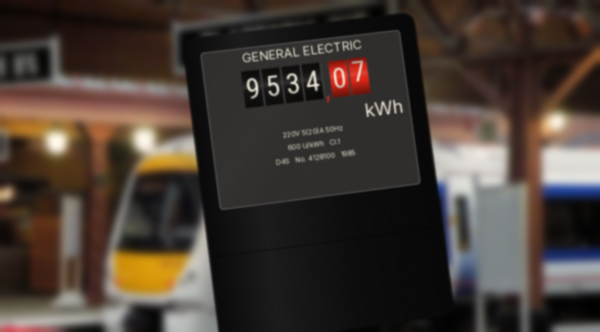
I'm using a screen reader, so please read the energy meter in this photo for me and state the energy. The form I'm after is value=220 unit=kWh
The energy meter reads value=9534.07 unit=kWh
